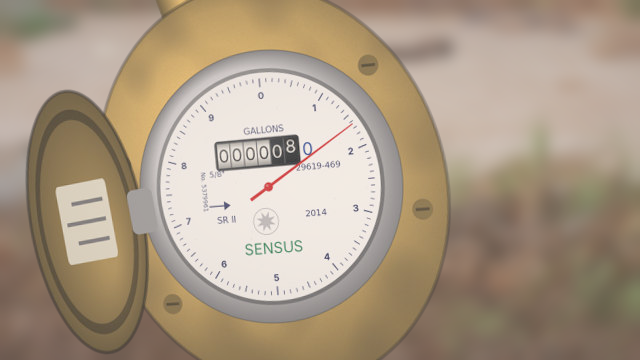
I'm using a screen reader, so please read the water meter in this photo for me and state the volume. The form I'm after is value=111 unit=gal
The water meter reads value=81.6 unit=gal
